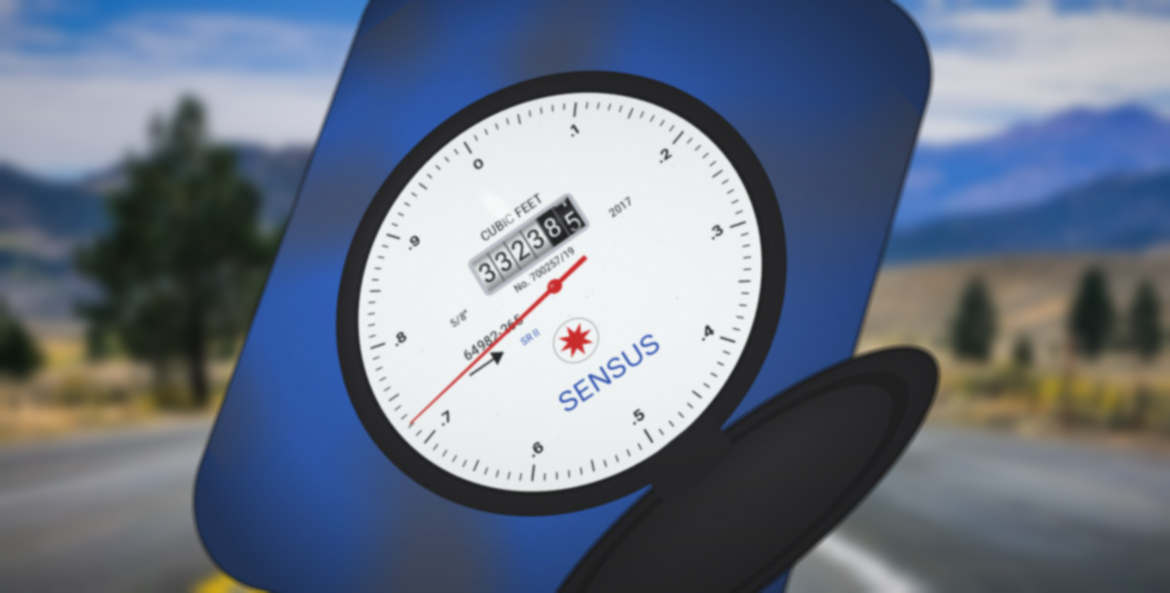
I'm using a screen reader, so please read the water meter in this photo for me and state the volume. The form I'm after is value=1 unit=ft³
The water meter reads value=332384.72 unit=ft³
